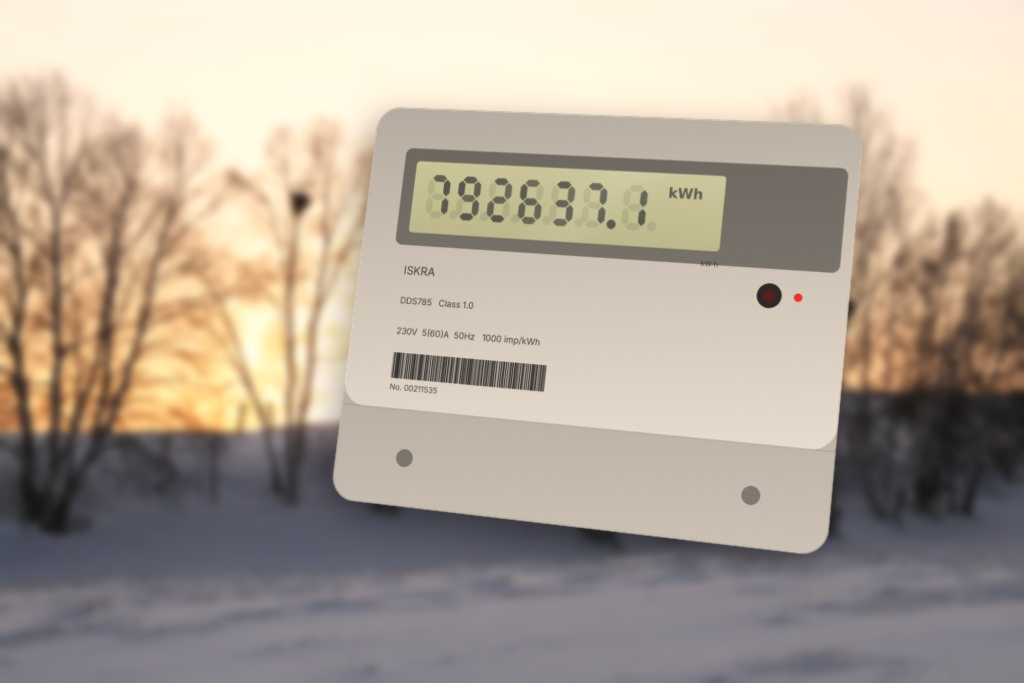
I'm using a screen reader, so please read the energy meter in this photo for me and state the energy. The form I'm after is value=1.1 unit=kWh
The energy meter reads value=792637.1 unit=kWh
